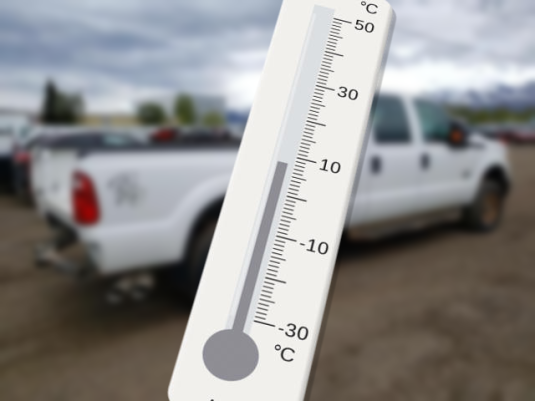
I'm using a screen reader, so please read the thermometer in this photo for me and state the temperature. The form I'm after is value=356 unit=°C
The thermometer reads value=8 unit=°C
